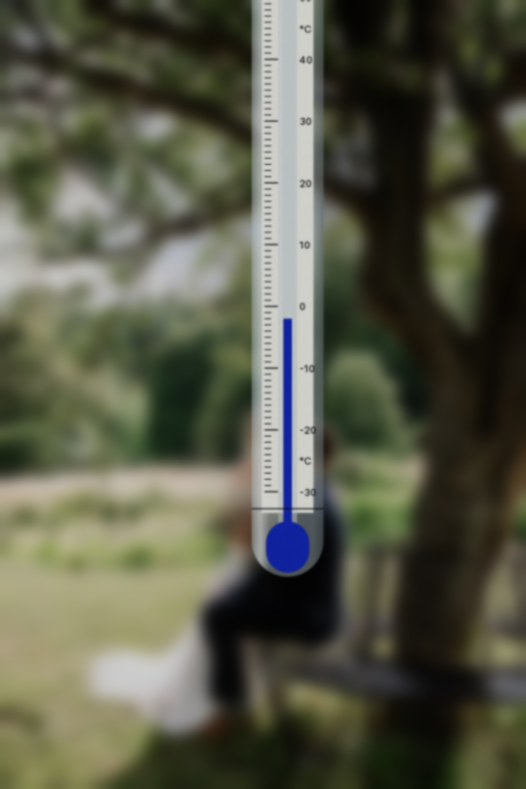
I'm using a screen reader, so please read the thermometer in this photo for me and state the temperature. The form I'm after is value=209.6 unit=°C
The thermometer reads value=-2 unit=°C
